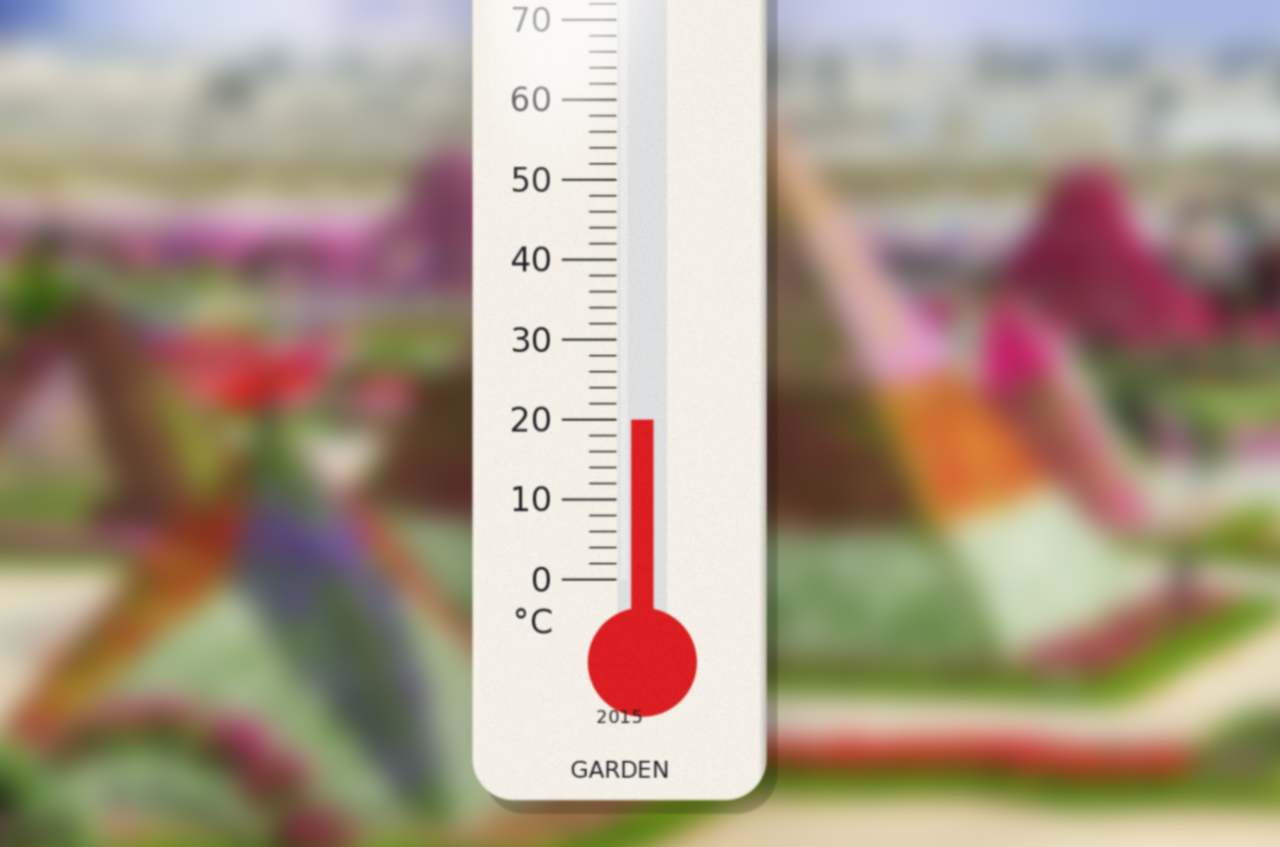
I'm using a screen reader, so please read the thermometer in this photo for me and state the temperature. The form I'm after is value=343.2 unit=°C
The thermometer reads value=20 unit=°C
